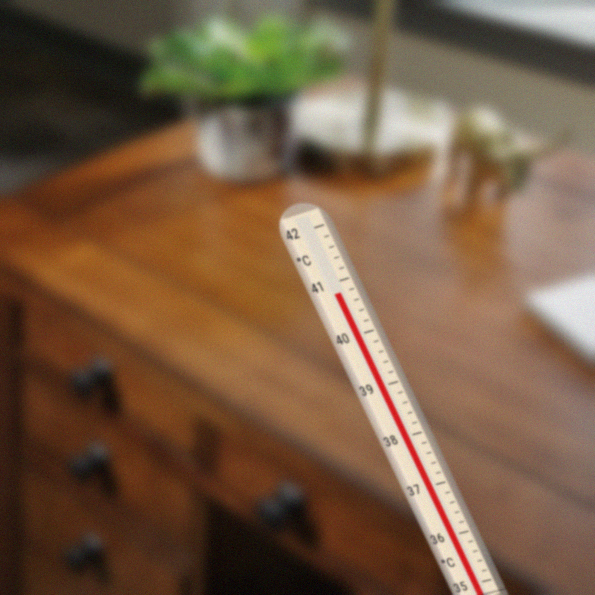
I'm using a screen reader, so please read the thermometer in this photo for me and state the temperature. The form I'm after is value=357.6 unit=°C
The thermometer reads value=40.8 unit=°C
